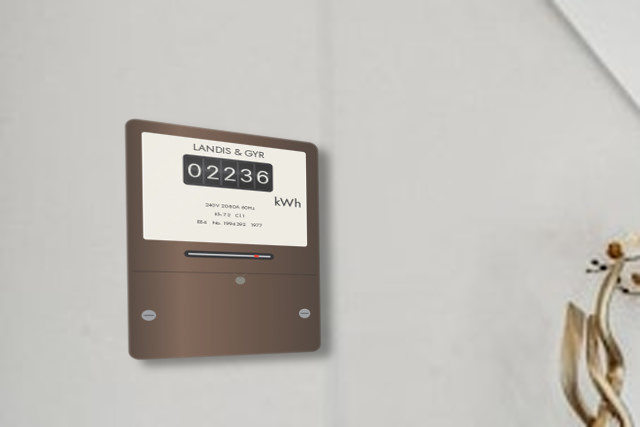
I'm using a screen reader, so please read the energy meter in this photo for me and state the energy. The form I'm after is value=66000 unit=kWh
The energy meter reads value=2236 unit=kWh
